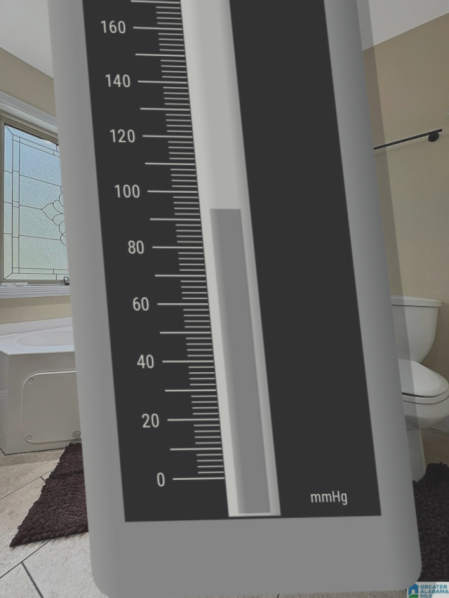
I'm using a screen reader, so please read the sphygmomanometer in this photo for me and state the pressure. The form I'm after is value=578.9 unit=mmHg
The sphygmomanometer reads value=94 unit=mmHg
